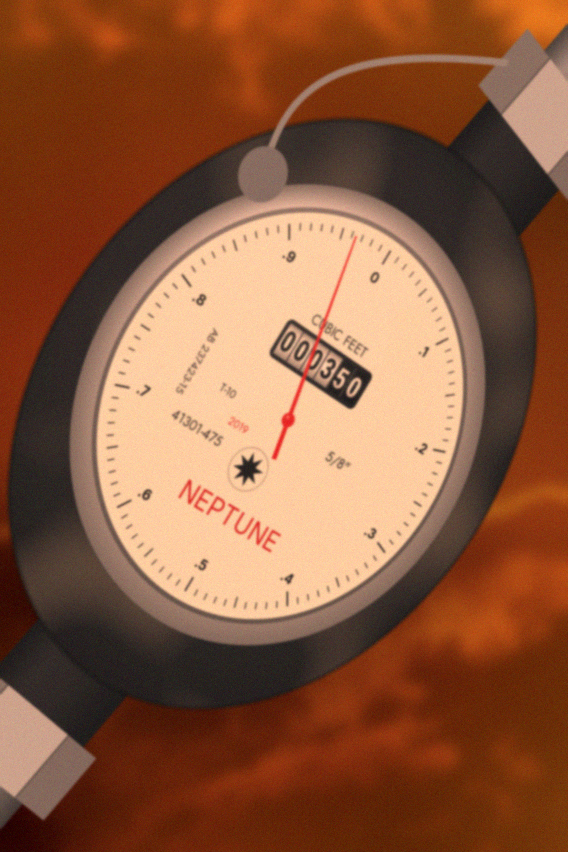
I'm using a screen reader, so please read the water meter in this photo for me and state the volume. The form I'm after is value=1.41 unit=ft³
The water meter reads value=349.96 unit=ft³
